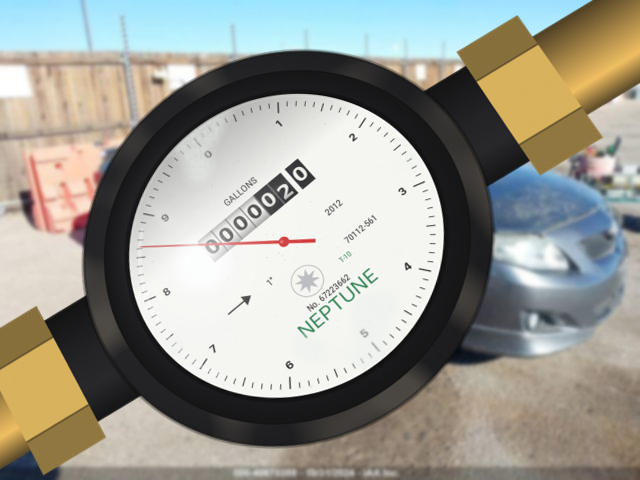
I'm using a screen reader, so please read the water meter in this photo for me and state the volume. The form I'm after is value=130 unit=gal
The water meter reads value=18.6 unit=gal
